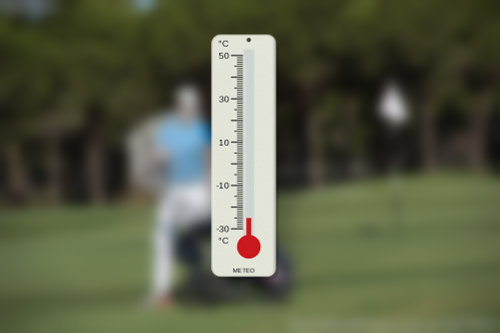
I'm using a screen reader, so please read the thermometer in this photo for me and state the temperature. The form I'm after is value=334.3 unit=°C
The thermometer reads value=-25 unit=°C
